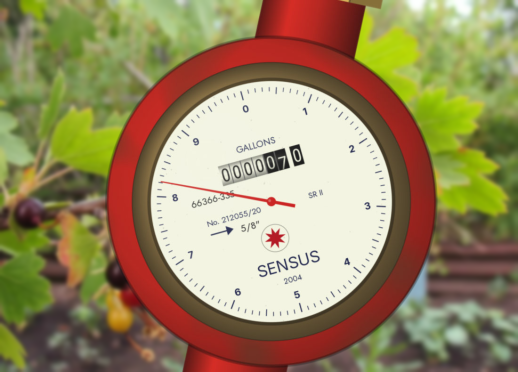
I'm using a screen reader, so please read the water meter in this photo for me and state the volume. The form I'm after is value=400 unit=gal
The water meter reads value=68.2 unit=gal
